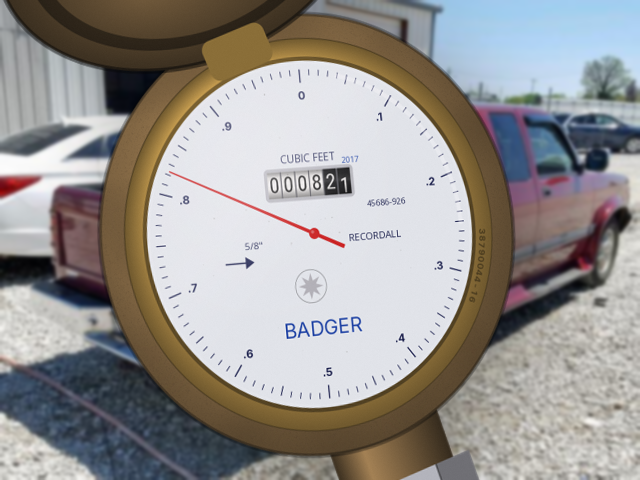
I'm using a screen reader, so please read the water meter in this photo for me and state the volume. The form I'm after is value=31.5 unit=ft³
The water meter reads value=820.82 unit=ft³
